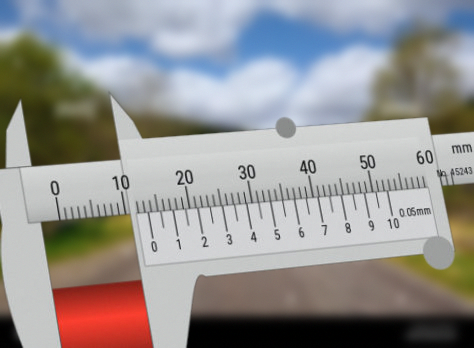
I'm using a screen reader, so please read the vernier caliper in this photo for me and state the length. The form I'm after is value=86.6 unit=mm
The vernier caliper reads value=13.5 unit=mm
